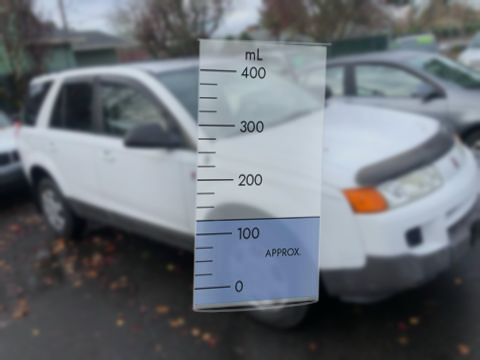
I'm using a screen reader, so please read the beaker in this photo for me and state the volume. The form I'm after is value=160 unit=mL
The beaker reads value=125 unit=mL
